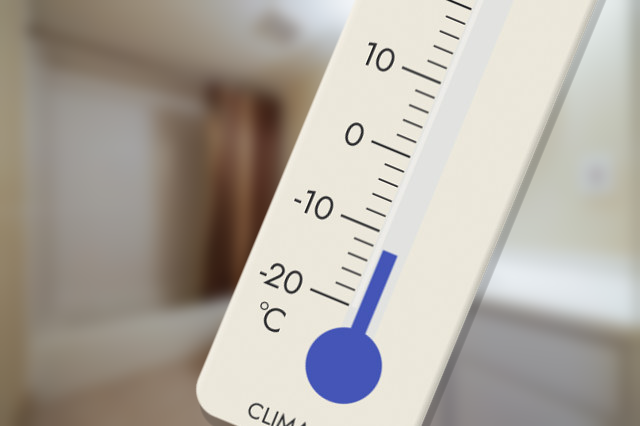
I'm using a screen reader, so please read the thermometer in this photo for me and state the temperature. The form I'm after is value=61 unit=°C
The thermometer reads value=-12 unit=°C
